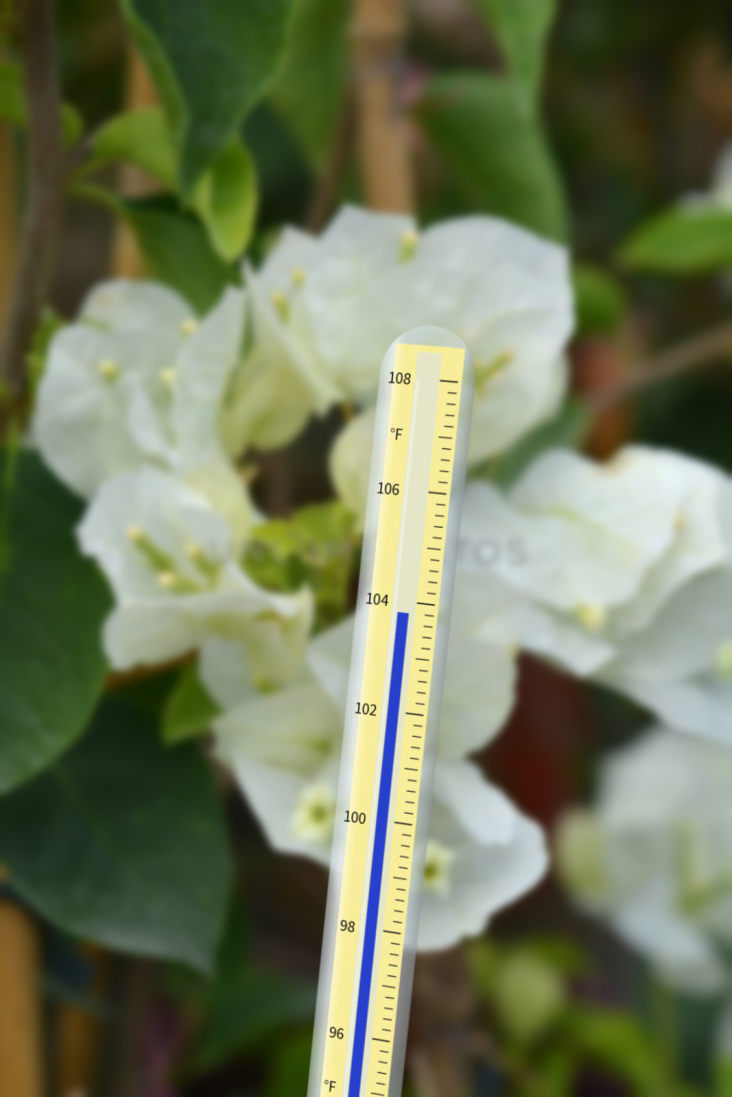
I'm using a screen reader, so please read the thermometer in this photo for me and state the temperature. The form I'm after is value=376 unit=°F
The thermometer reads value=103.8 unit=°F
